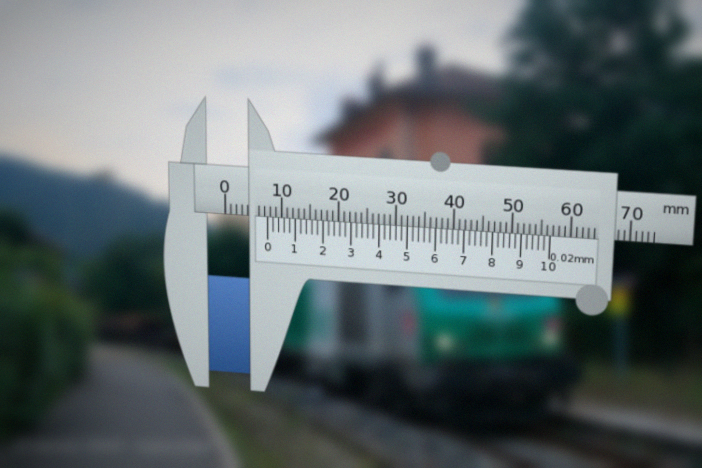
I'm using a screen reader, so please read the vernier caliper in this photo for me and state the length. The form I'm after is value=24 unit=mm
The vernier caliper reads value=7.5 unit=mm
